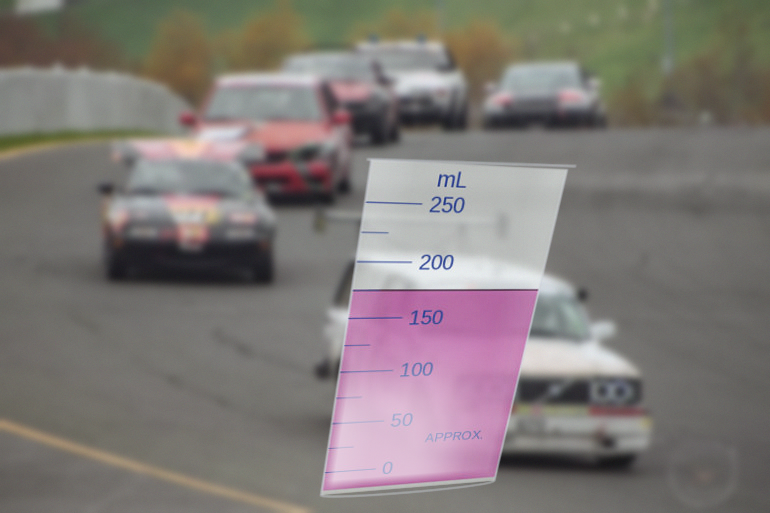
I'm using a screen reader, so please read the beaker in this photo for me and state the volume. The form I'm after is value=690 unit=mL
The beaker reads value=175 unit=mL
